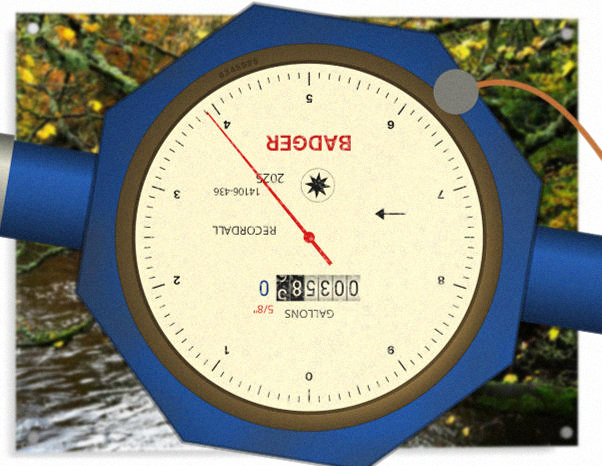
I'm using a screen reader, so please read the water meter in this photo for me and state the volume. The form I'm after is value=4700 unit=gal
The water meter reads value=35853.9 unit=gal
